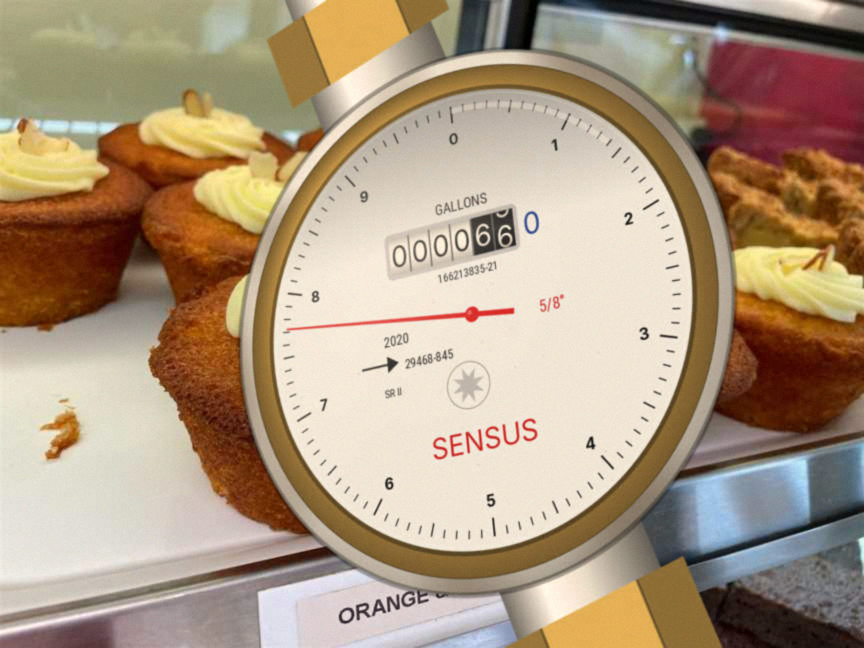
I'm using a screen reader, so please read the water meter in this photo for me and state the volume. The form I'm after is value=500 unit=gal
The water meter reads value=657.7 unit=gal
